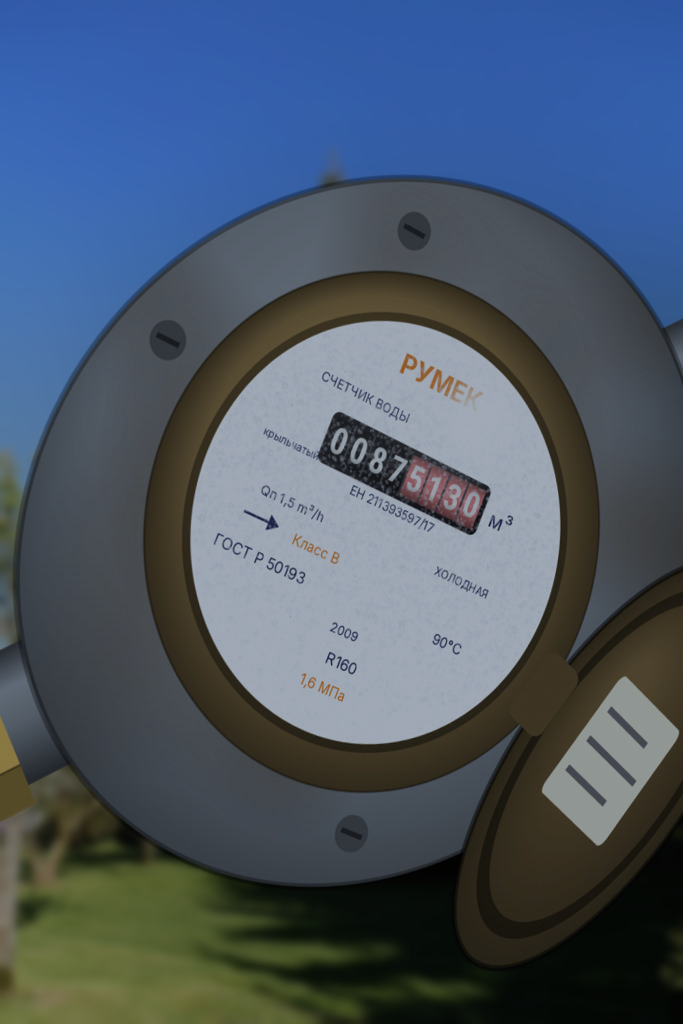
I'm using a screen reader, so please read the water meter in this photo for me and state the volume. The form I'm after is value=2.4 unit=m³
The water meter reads value=87.5130 unit=m³
